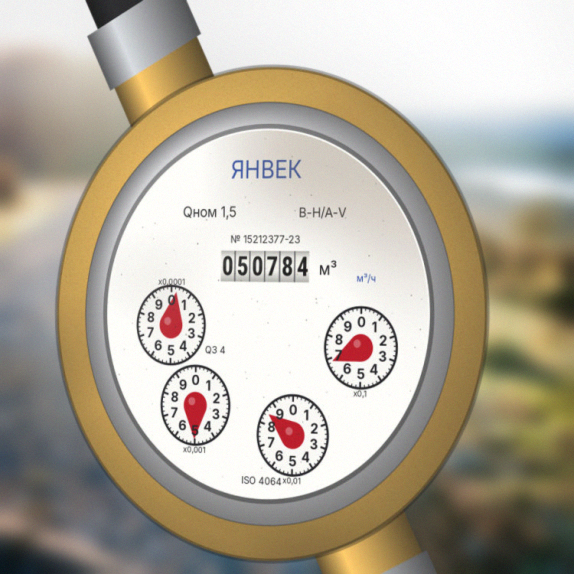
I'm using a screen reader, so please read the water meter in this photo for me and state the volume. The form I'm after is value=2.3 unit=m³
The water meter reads value=50784.6850 unit=m³
